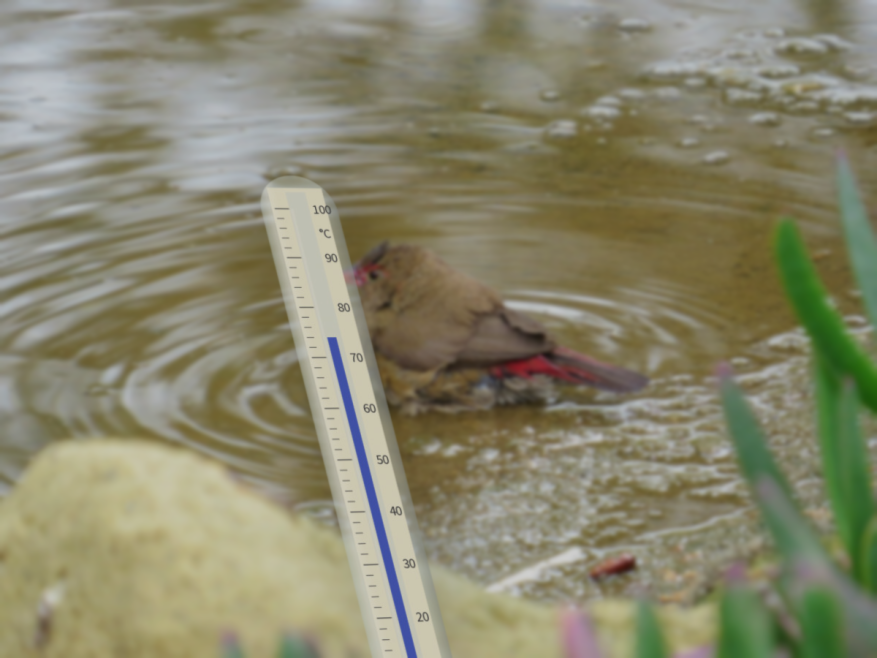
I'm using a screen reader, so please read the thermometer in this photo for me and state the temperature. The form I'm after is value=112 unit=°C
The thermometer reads value=74 unit=°C
